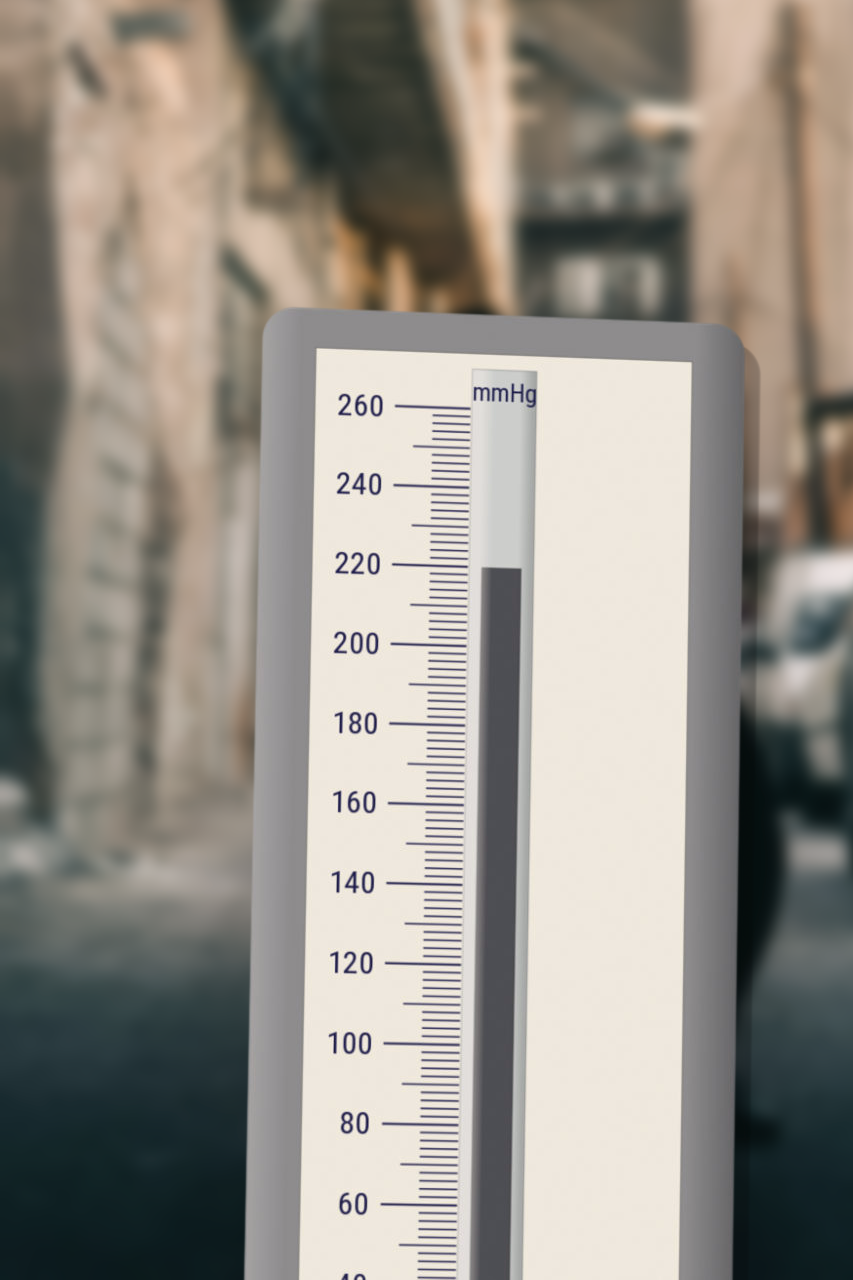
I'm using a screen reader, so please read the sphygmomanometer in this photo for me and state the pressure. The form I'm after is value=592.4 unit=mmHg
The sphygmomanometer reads value=220 unit=mmHg
